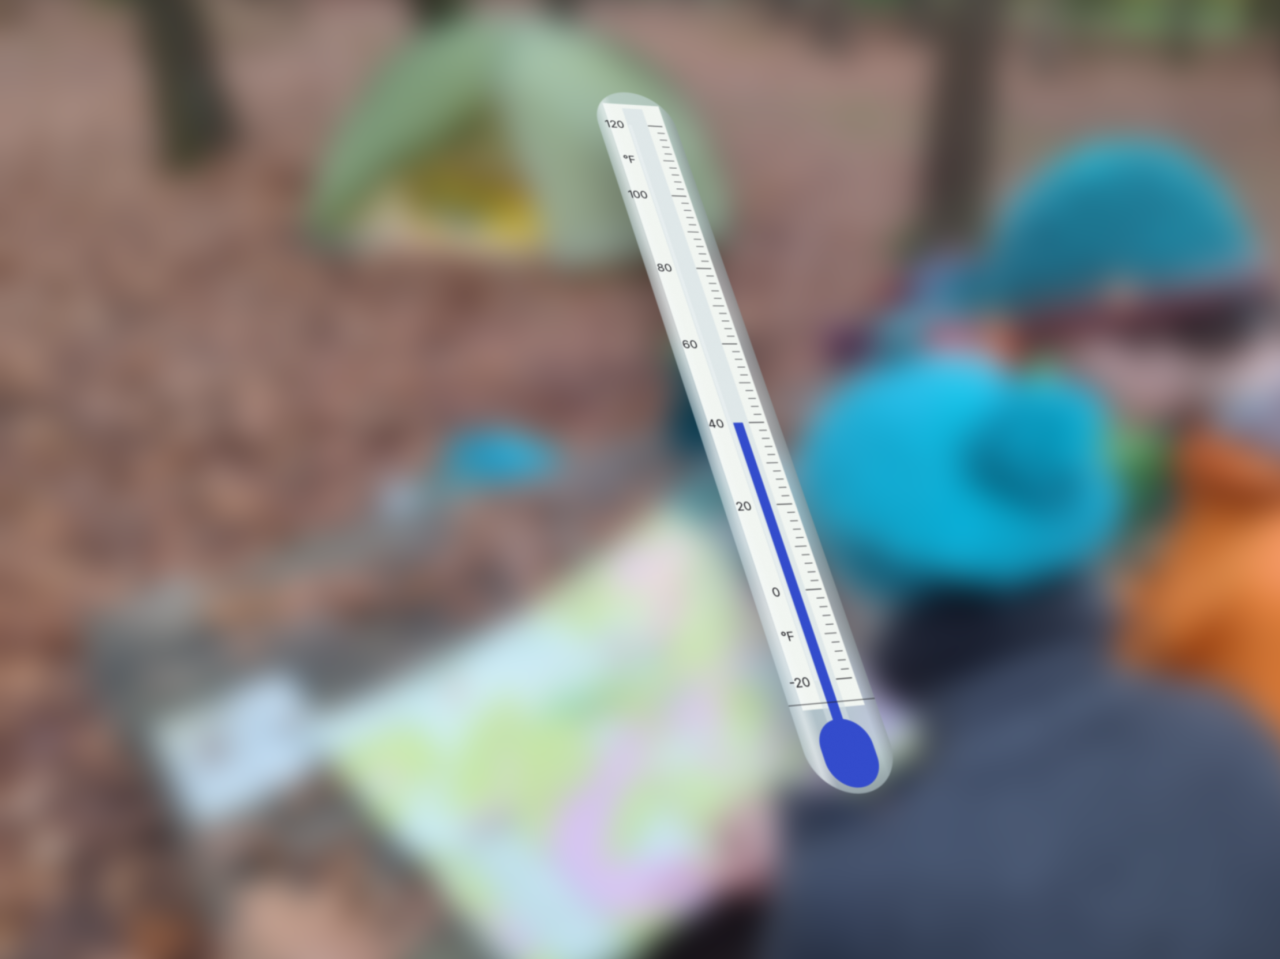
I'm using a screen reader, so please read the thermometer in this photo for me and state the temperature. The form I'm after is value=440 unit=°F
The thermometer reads value=40 unit=°F
